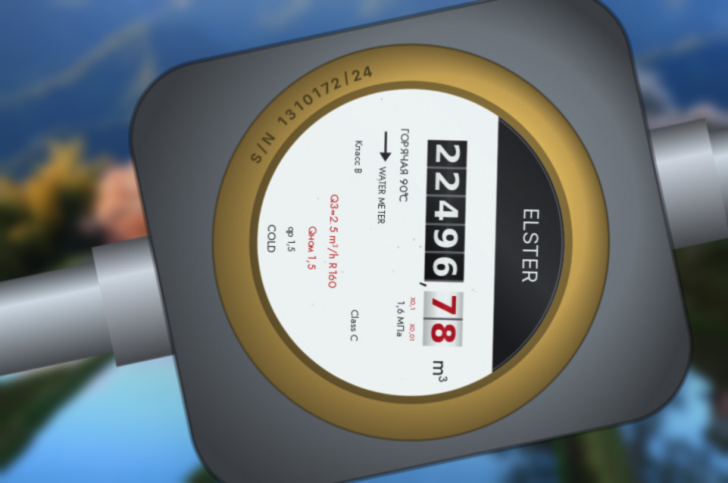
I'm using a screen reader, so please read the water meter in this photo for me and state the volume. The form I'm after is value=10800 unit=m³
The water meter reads value=22496.78 unit=m³
